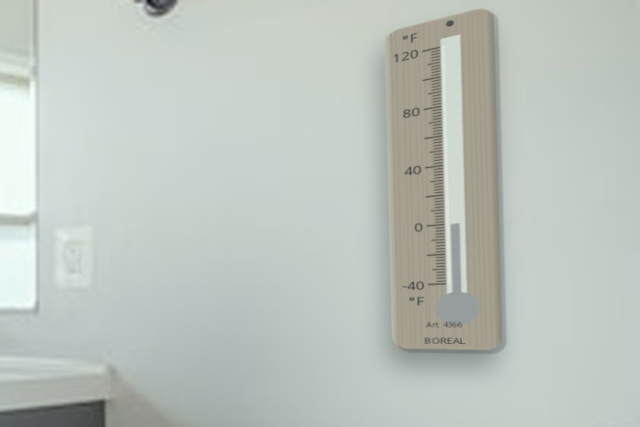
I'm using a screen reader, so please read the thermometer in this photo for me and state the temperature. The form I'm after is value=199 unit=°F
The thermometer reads value=0 unit=°F
